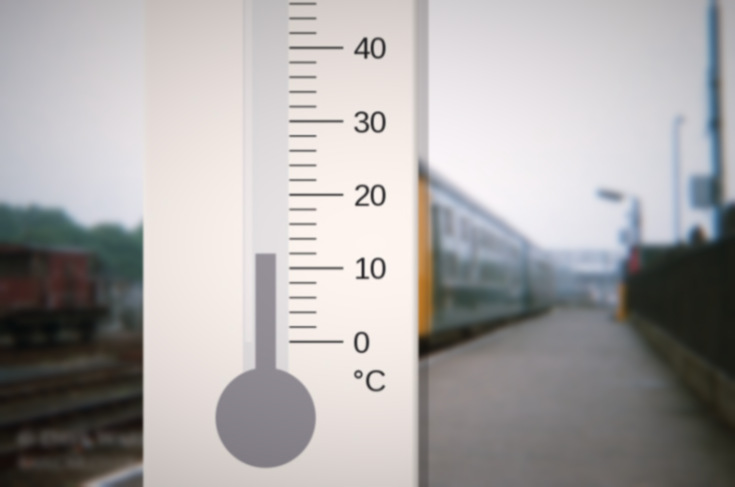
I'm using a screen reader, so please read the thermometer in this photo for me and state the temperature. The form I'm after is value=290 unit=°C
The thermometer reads value=12 unit=°C
